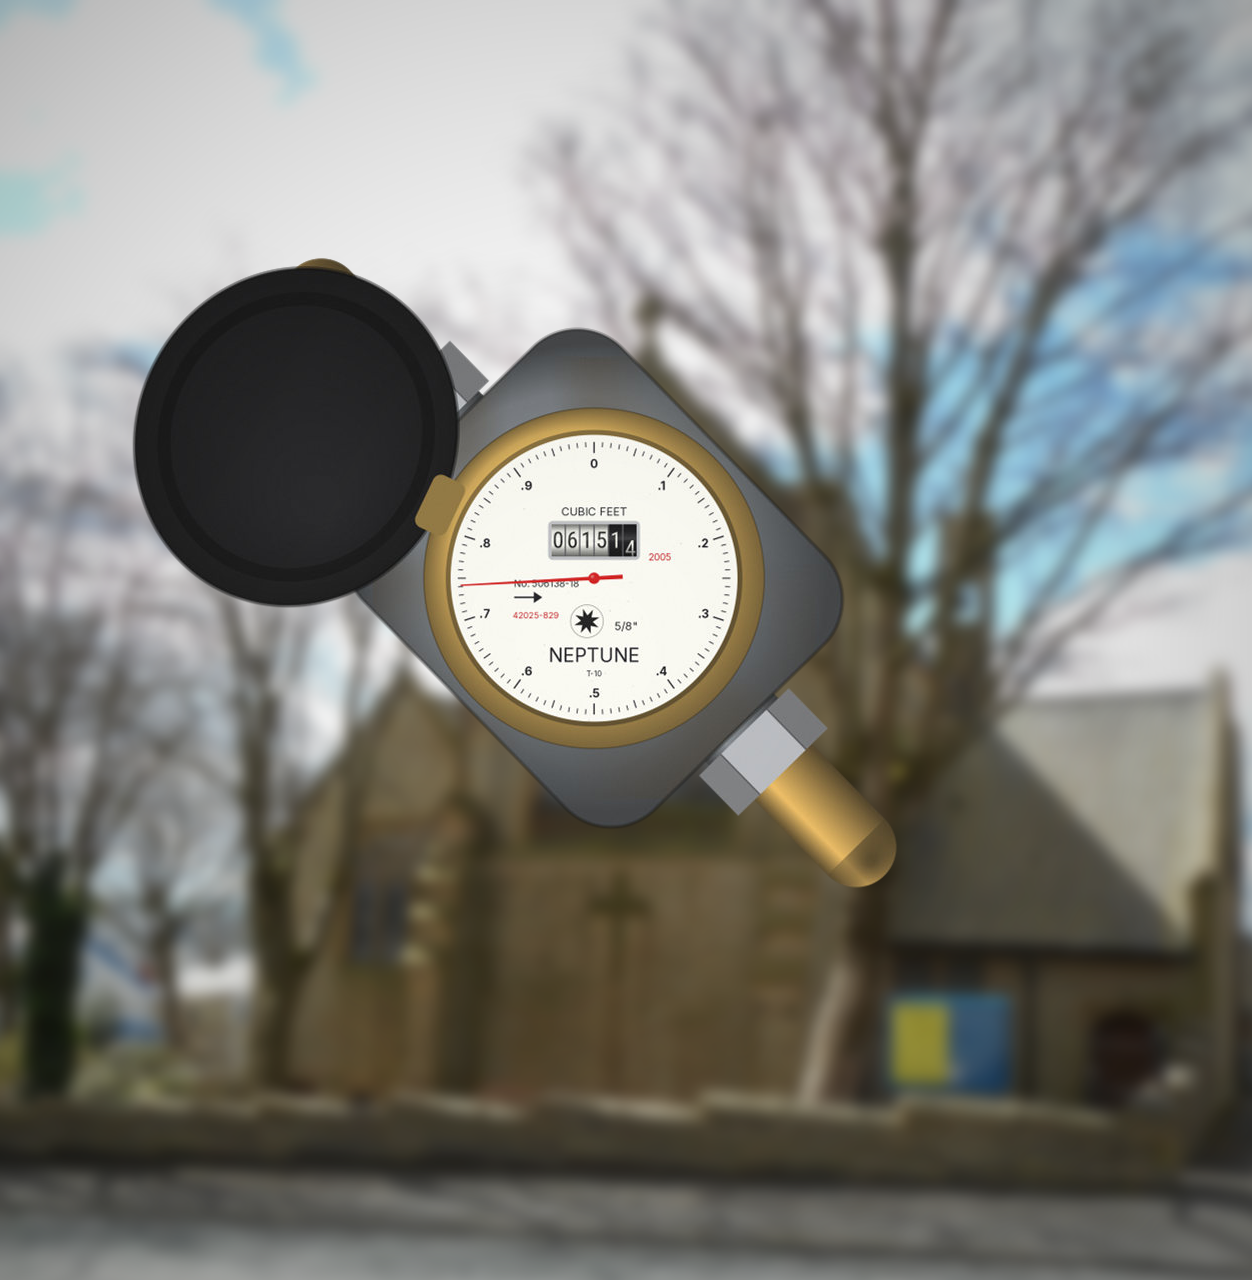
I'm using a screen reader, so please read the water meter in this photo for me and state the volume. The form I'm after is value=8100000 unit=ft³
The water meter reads value=61513.74 unit=ft³
